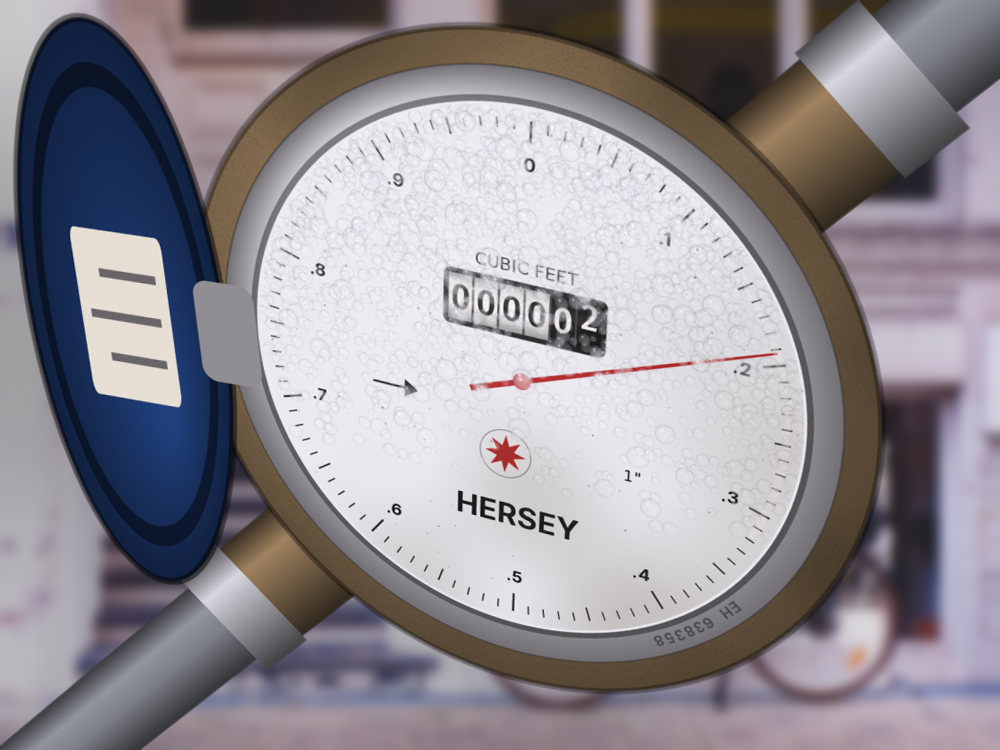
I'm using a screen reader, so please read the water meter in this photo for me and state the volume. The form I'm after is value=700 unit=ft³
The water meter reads value=2.19 unit=ft³
